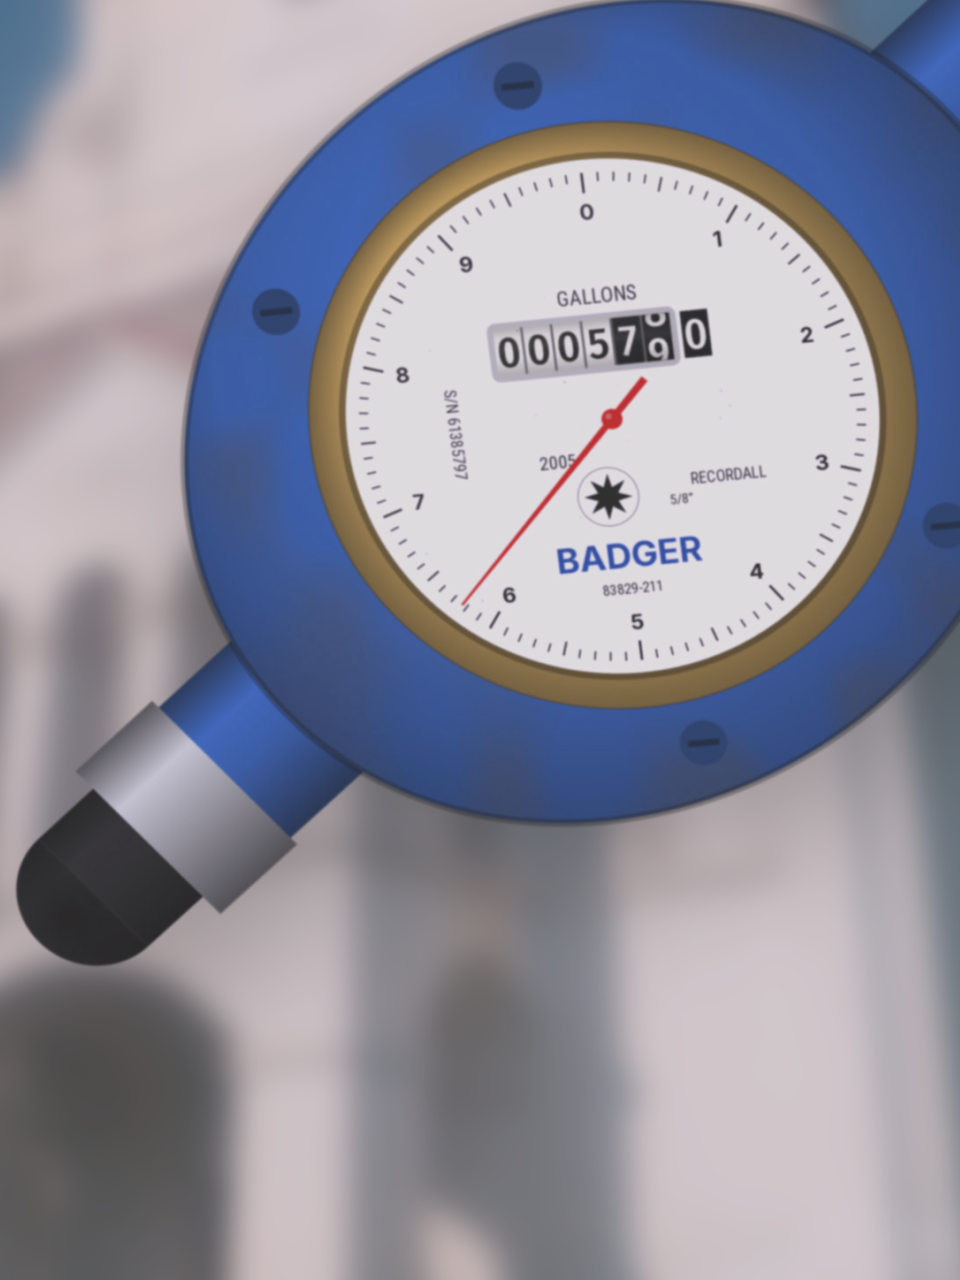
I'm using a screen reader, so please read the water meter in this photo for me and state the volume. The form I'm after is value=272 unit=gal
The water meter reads value=5786.2 unit=gal
